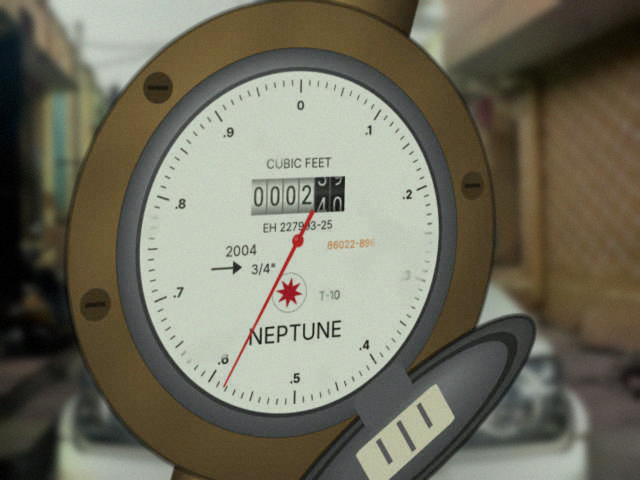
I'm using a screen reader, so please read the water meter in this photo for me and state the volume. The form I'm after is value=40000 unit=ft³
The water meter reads value=239.58 unit=ft³
